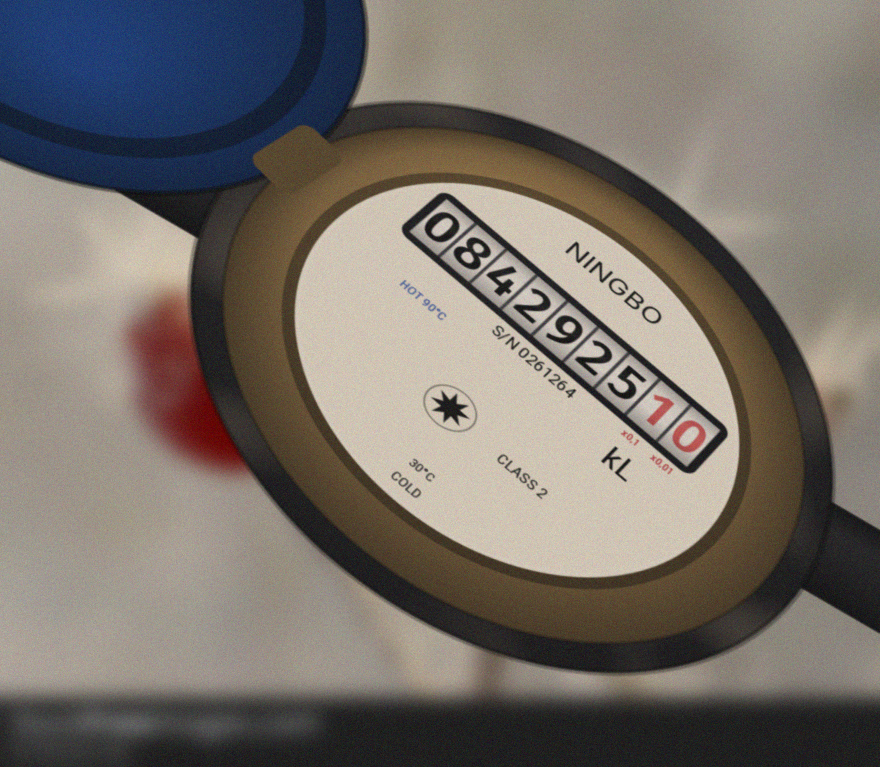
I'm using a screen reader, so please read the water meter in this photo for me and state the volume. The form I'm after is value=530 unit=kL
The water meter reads value=842925.10 unit=kL
